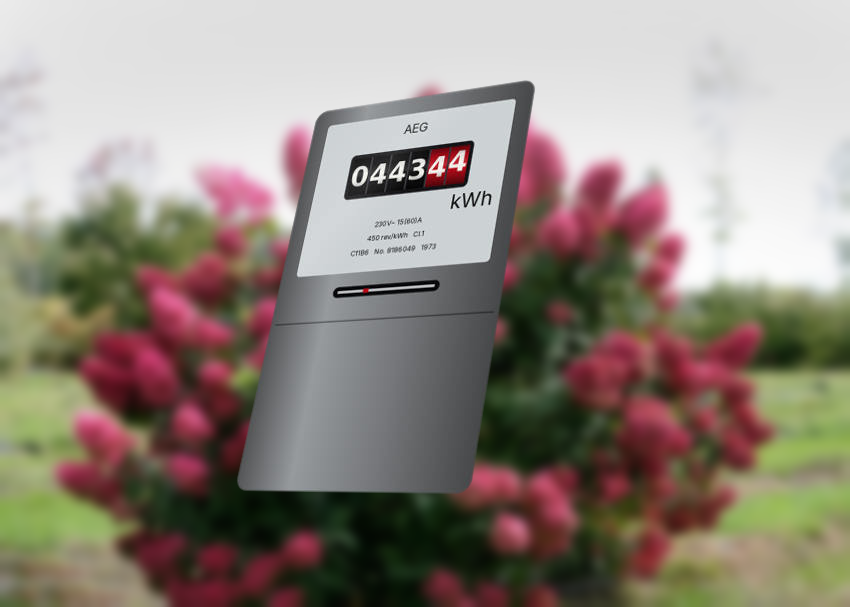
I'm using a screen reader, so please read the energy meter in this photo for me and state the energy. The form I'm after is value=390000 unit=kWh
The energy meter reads value=443.44 unit=kWh
